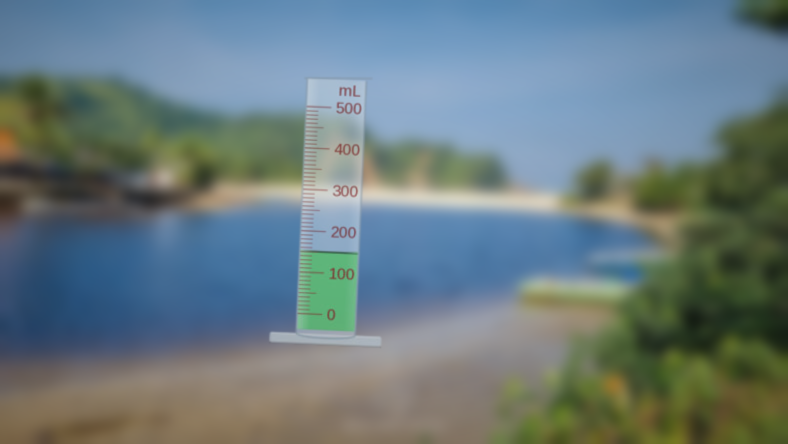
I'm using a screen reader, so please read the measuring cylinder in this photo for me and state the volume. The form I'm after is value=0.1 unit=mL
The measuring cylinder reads value=150 unit=mL
